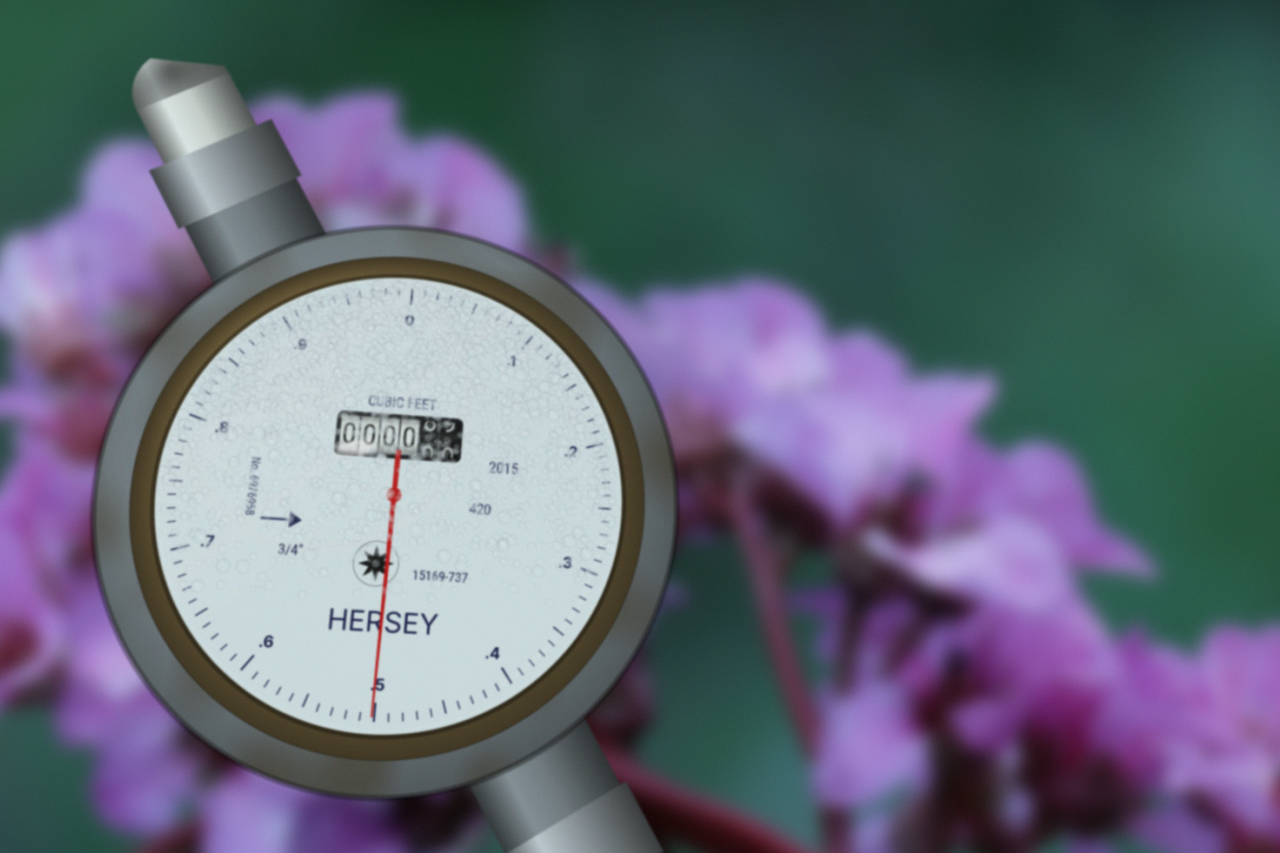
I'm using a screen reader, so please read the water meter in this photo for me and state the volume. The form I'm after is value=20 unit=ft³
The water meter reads value=89.50 unit=ft³
